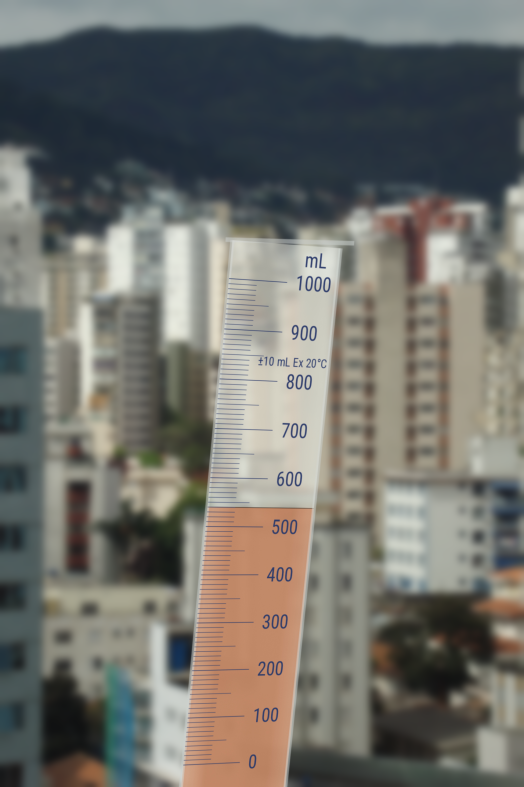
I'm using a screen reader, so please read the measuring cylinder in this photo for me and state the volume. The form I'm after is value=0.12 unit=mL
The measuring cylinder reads value=540 unit=mL
